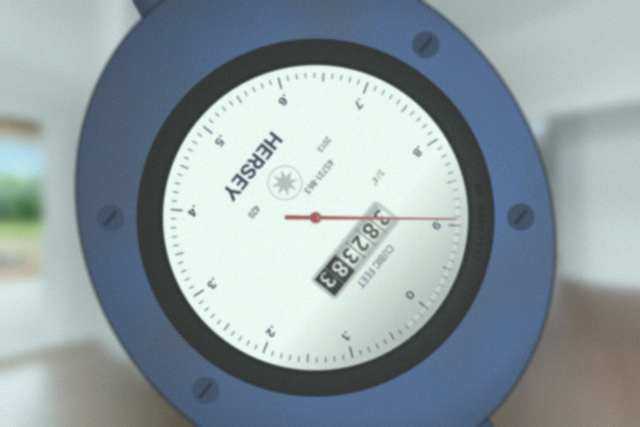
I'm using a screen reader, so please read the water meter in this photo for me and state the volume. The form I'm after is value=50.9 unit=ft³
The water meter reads value=382382.89 unit=ft³
